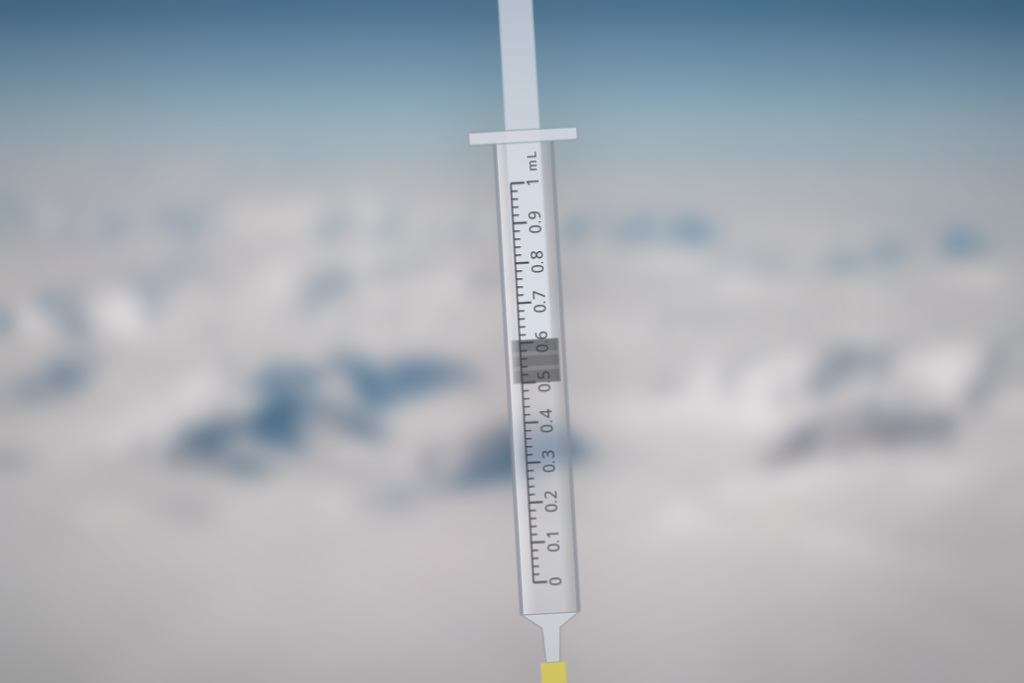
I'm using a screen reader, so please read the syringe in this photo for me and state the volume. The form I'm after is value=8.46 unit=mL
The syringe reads value=0.5 unit=mL
